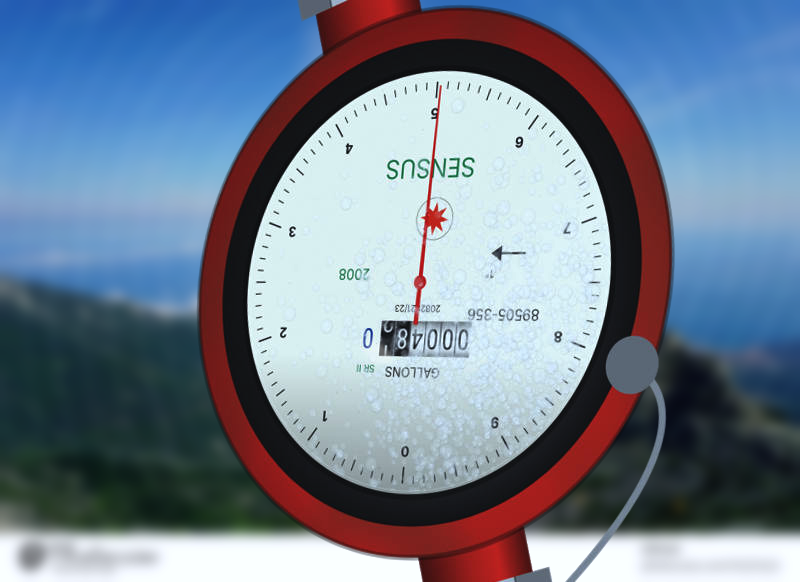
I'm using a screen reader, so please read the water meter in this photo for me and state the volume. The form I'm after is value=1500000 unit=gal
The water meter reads value=4815.0 unit=gal
